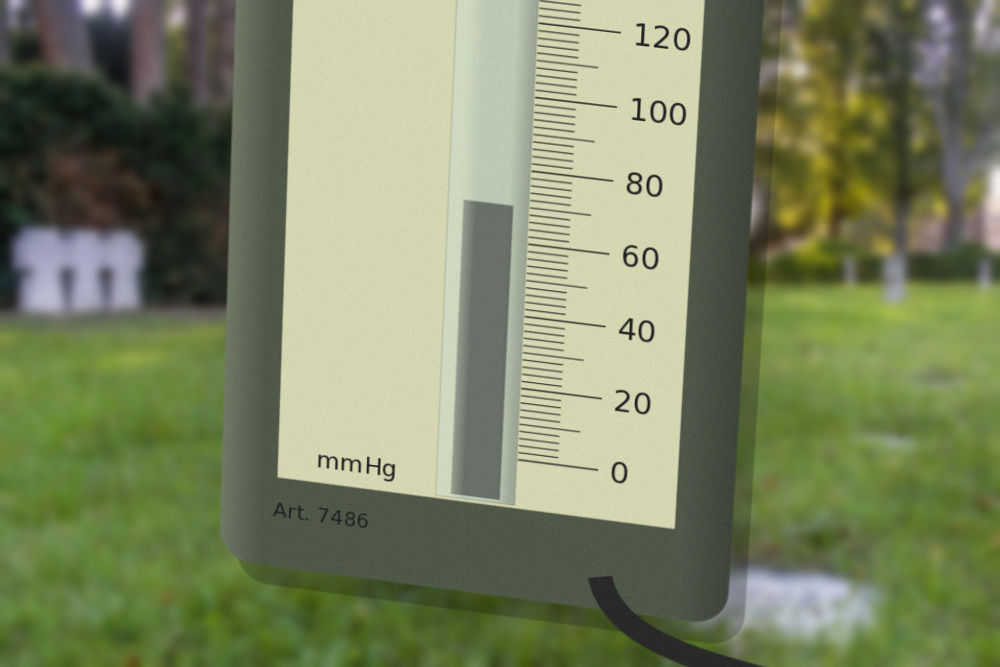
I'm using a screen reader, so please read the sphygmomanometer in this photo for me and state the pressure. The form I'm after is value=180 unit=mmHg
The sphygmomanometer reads value=70 unit=mmHg
